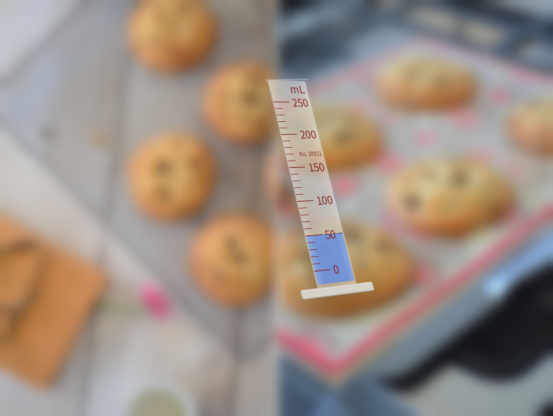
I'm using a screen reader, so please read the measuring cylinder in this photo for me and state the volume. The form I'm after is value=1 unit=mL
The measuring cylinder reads value=50 unit=mL
